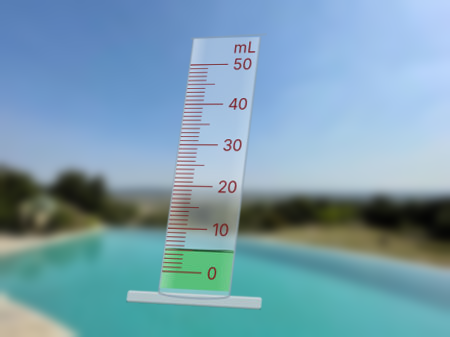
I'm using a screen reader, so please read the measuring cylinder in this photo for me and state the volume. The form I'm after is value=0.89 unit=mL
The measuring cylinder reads value=5 unit=mL
